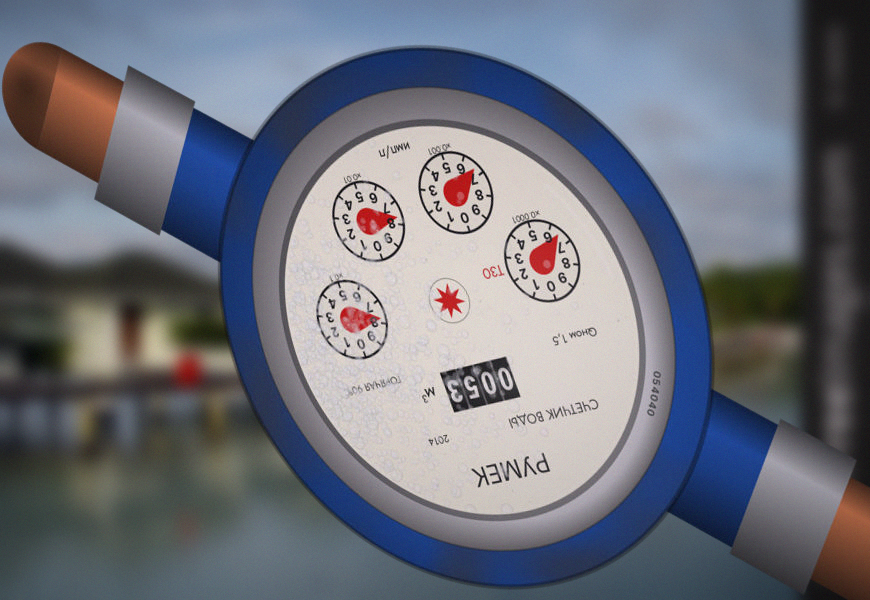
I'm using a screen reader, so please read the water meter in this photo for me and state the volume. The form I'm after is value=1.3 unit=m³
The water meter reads value=53.7766 unit=m³
